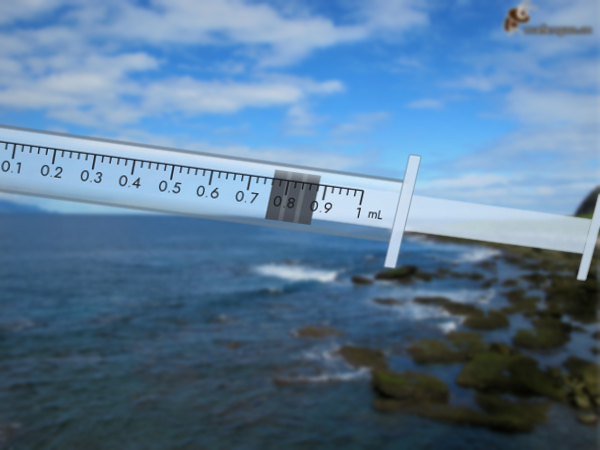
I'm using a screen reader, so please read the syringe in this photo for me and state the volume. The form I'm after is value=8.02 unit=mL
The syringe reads value=0.76 unit=mL
